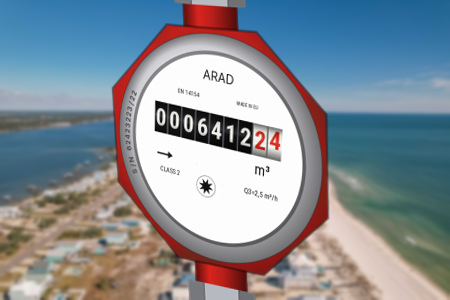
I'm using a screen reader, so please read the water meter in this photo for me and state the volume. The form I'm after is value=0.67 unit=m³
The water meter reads value=6412.24 unit=m³
